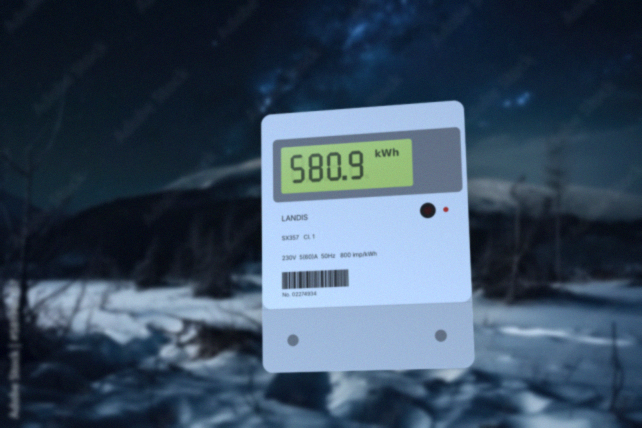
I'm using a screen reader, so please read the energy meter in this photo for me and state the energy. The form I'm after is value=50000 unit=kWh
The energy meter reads value=580.9 unit=kWh
